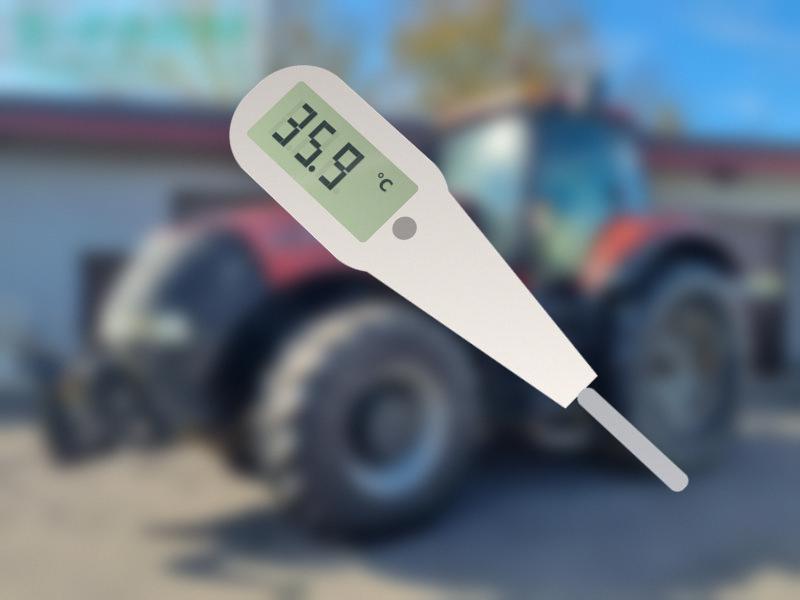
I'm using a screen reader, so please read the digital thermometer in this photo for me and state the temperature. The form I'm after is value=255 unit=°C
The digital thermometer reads value=35.9 unit=°C
